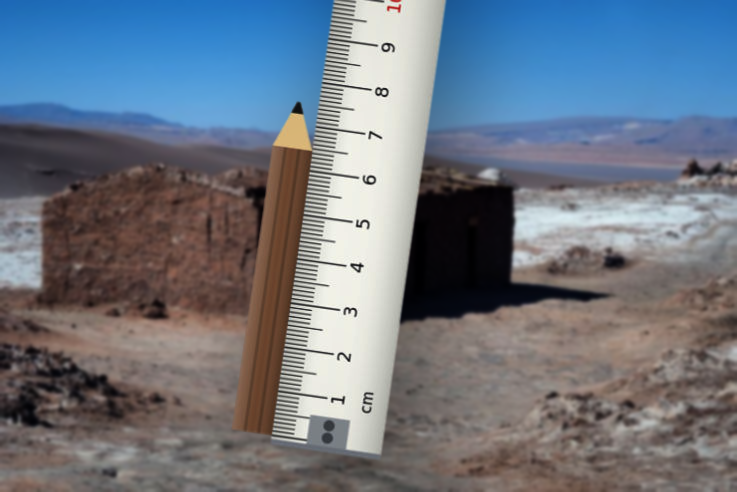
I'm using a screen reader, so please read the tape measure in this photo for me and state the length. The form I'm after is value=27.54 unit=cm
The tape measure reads value=7.5 unit=cm
